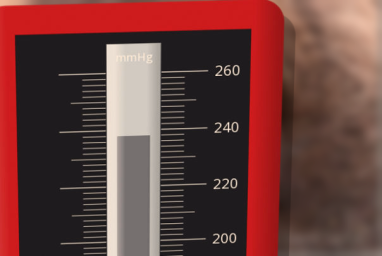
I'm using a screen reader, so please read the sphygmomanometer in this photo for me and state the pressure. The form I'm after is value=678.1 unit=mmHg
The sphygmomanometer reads value=238 unit=mmHg
